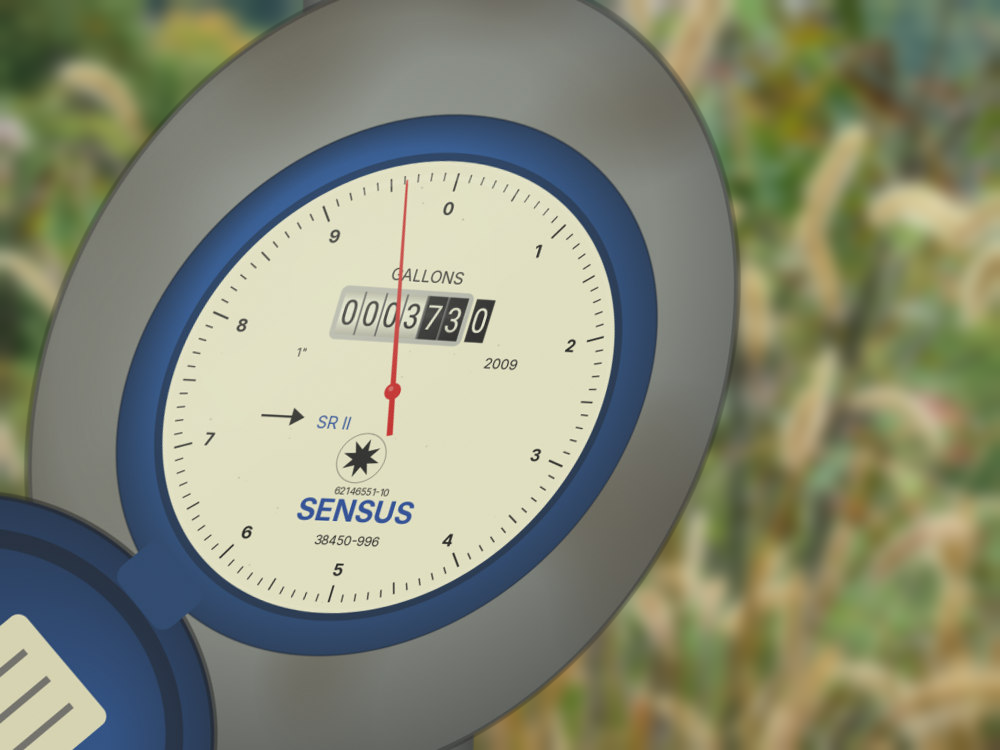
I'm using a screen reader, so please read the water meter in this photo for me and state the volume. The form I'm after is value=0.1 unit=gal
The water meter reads value=3729.6 unit=gal
